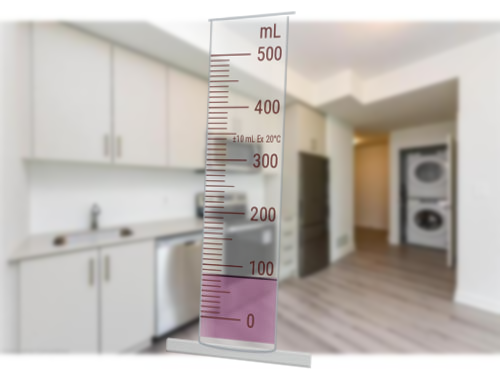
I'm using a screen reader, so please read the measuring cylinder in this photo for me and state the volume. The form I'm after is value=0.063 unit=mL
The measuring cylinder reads value=80 unit=mL
